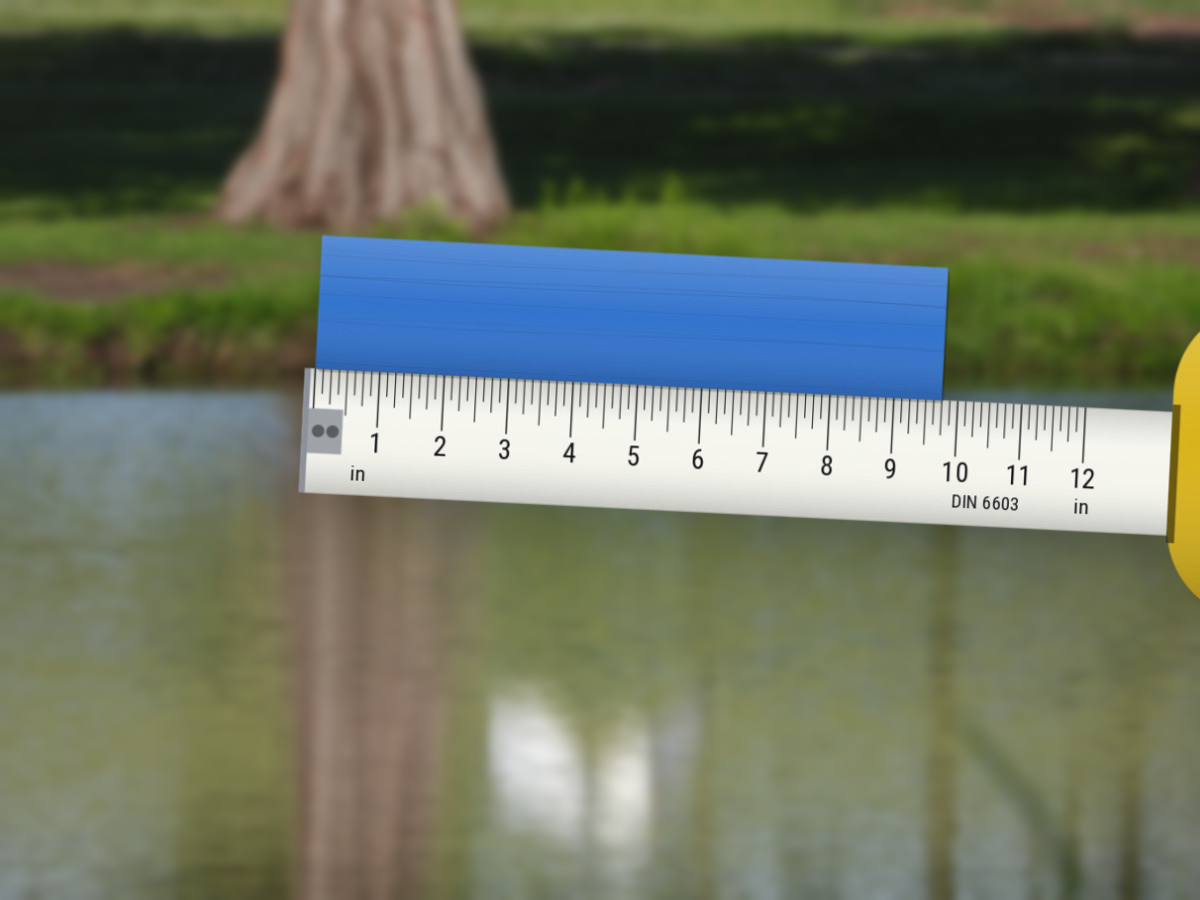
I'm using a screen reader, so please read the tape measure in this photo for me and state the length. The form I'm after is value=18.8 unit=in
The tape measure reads value=9.75 unit=in
